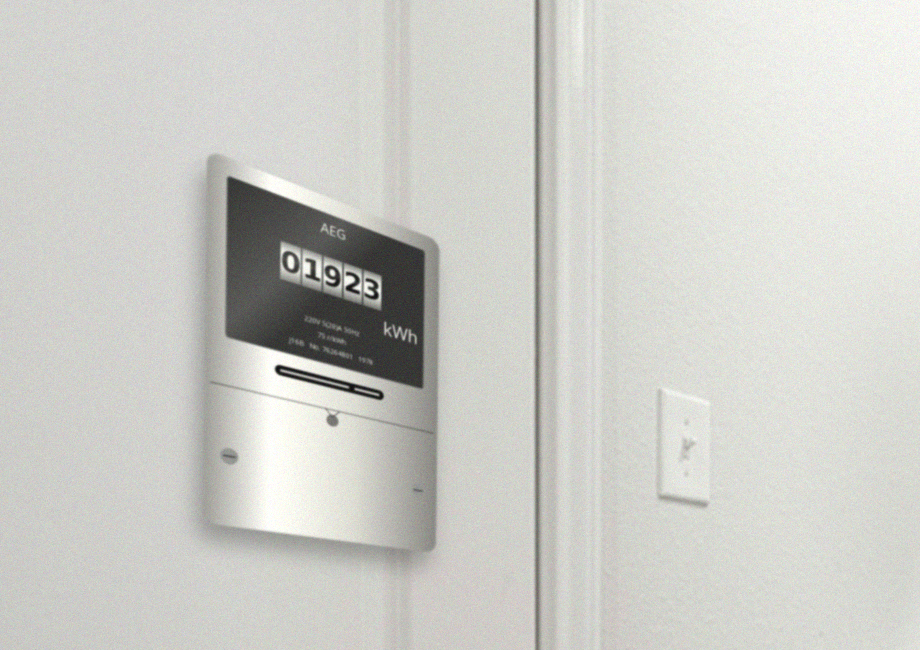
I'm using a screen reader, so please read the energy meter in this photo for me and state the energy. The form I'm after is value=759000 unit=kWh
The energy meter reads value=1923 unit=kWh
